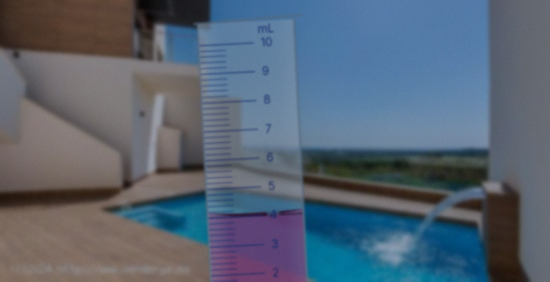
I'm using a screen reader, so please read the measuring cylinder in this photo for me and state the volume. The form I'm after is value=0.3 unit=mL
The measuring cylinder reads value=4 unit=mL
